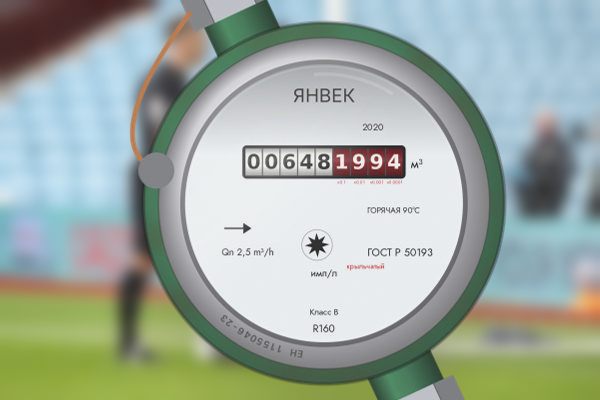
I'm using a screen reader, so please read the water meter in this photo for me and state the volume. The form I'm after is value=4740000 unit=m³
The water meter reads value=648.1994 unit=m³
